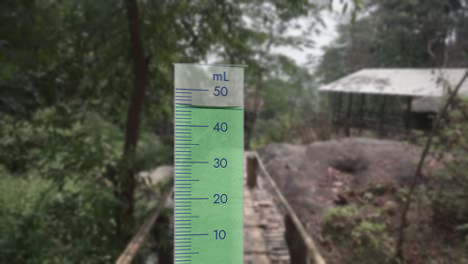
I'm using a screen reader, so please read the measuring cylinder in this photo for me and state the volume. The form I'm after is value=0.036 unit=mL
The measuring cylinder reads value=45 unit=mL
